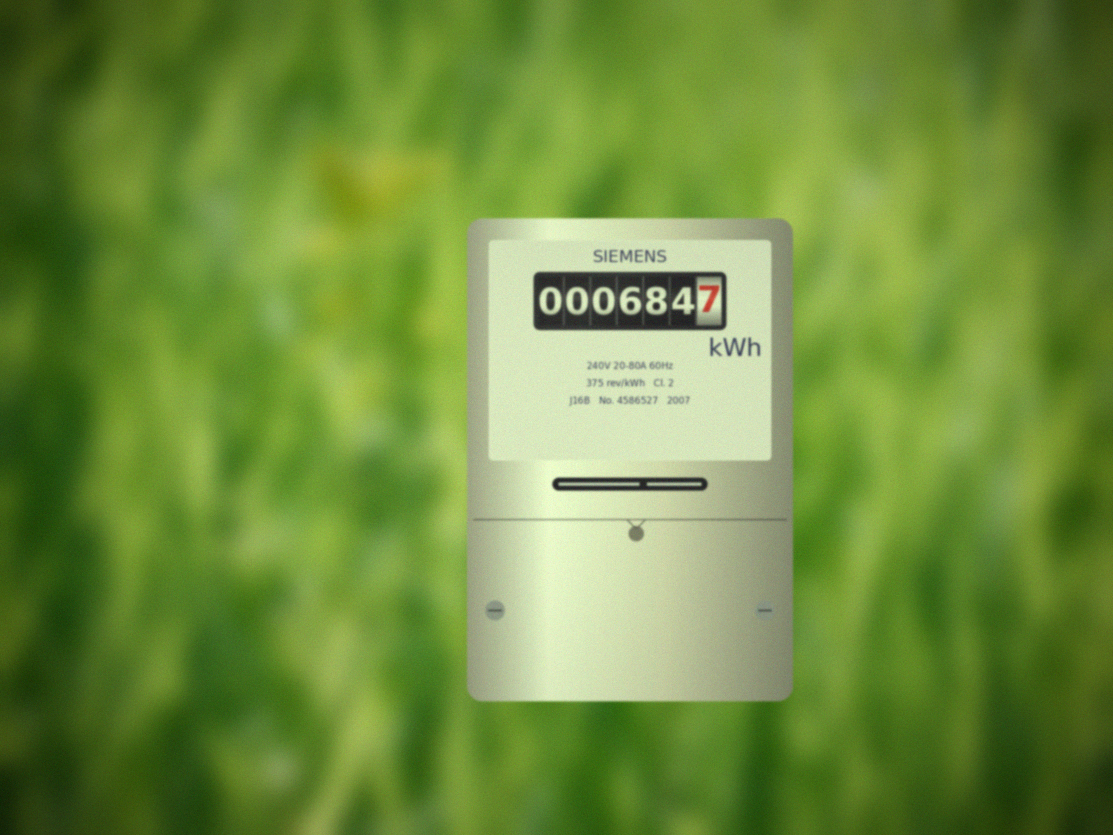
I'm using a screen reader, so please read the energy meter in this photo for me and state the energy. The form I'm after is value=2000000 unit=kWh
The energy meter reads value=684.7 unit=kWh
